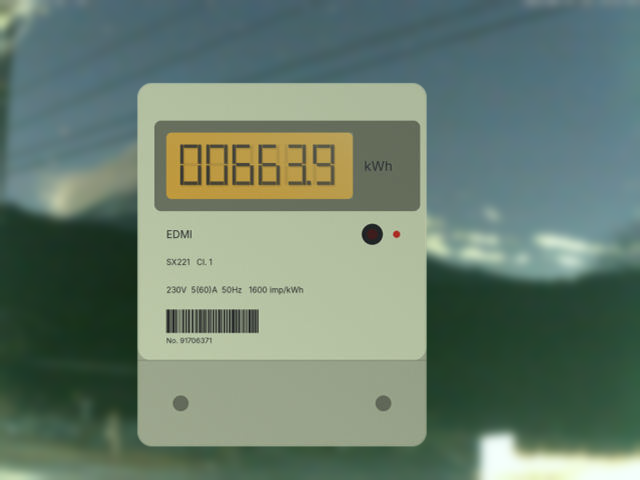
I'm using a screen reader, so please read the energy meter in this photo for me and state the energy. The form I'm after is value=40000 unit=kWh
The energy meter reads value=663.9 unit=kWh
